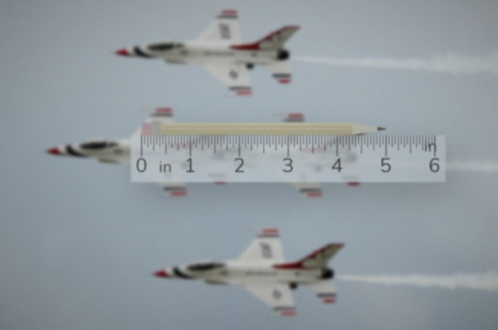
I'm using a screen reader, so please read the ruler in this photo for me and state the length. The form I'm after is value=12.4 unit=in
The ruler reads value=5 unit=in
